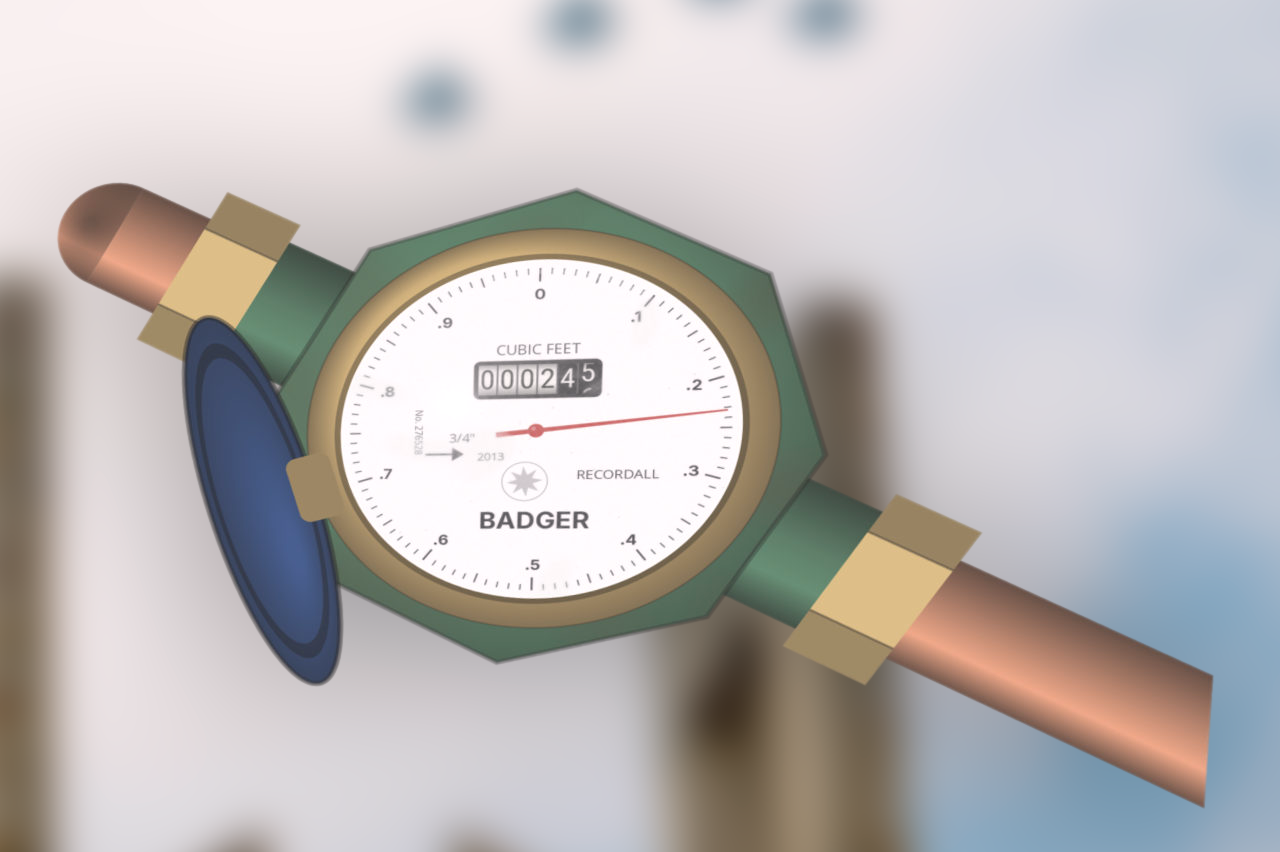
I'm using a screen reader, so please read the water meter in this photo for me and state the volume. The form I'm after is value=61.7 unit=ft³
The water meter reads value=245.23 unit=ft³
